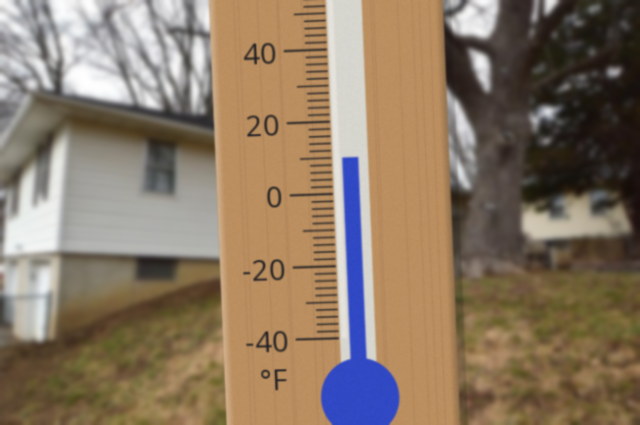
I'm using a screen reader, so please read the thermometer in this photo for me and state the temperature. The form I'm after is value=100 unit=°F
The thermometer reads value=10 unit=°F
